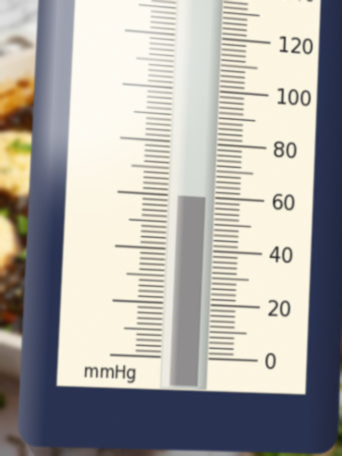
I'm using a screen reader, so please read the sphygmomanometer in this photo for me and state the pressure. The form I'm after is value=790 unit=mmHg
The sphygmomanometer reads value=60 unit=mmHg
